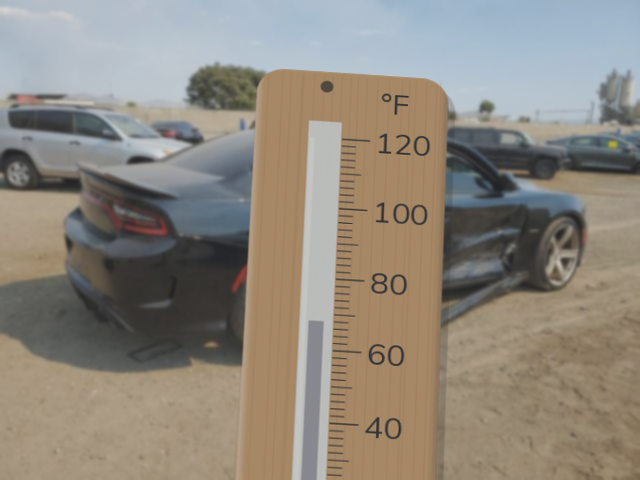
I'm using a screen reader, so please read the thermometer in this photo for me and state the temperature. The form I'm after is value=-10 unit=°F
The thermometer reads value=68 unit=°F
